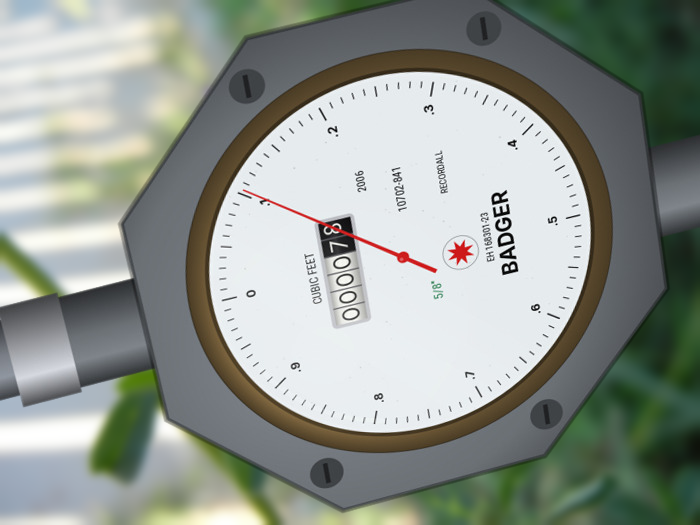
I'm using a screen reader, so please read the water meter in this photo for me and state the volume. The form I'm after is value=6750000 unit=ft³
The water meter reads value=78.10 unit=ft³
